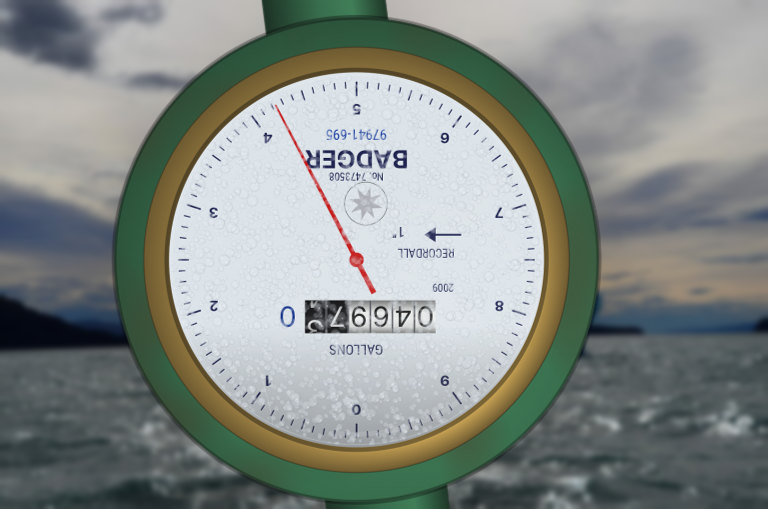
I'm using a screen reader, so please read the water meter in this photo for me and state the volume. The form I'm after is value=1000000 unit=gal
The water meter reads value=469734.2 unit=gal
